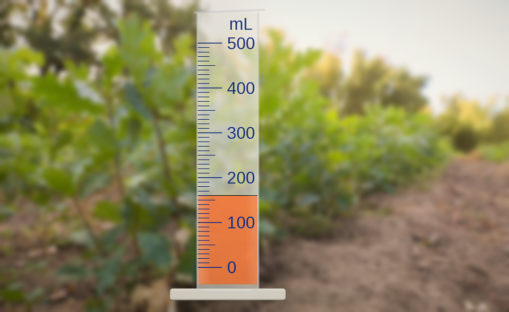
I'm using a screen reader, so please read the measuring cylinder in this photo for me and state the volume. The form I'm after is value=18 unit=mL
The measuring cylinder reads value=160 unit=mL
